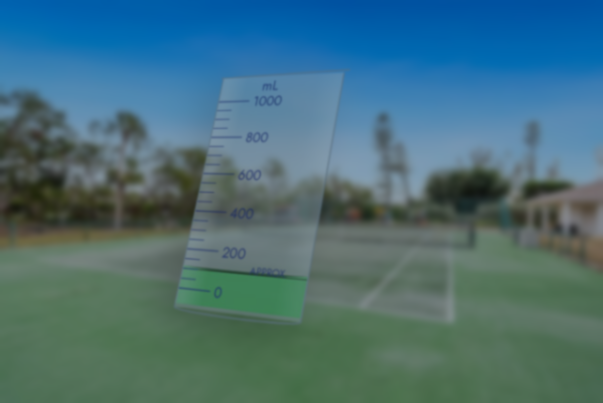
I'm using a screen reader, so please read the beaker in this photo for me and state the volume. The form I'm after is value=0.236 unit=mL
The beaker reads value=100 unit=mL
